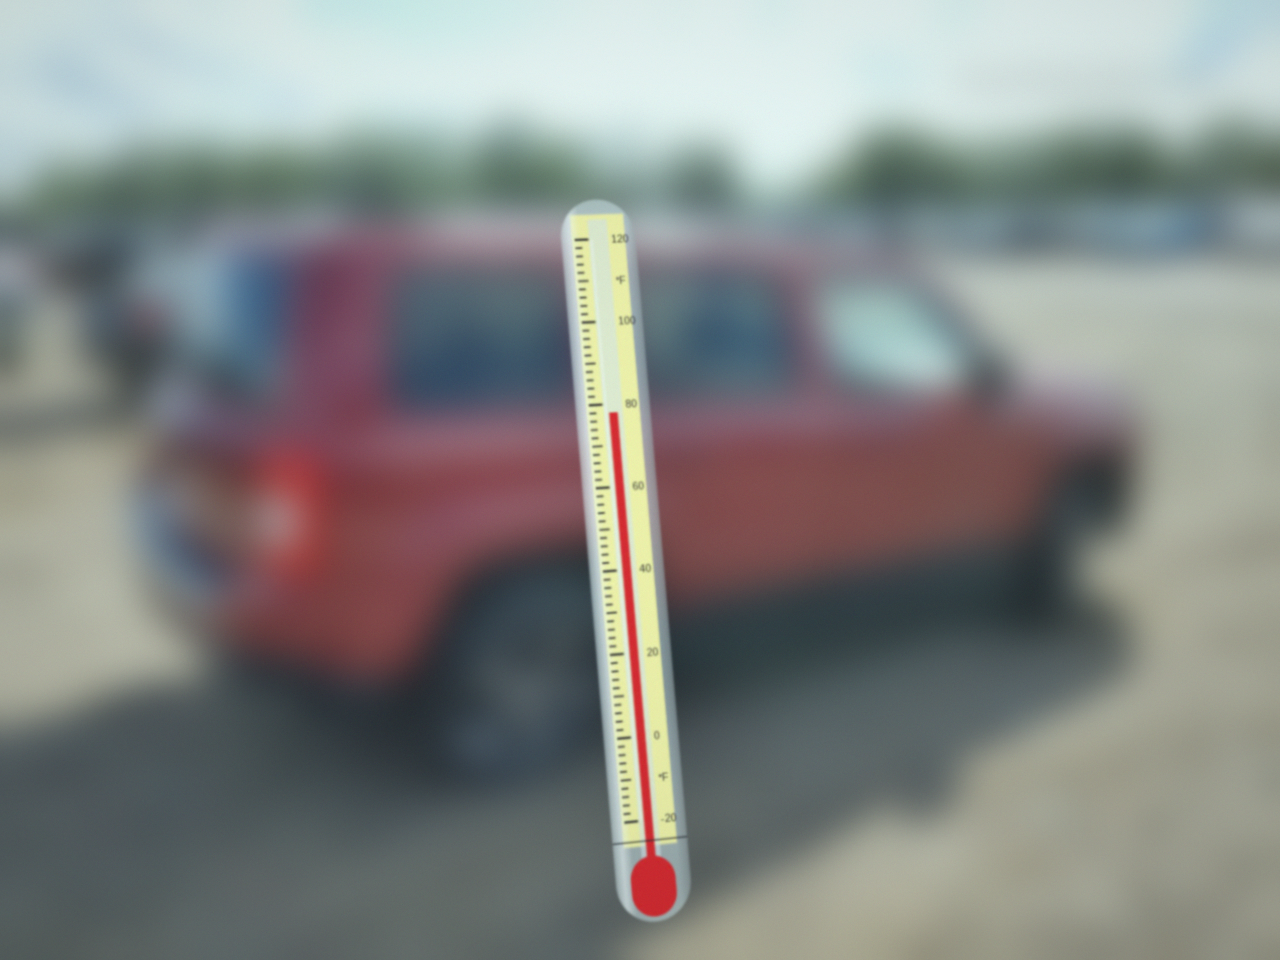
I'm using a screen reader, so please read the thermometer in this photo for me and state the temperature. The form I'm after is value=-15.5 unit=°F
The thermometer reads value=78 unit=°F
